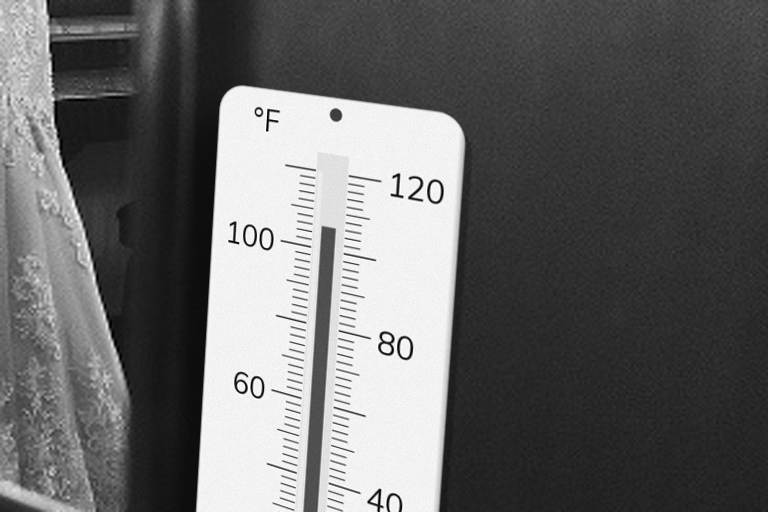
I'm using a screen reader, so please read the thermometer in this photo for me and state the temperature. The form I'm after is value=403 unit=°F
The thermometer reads value=106 unit=°F
